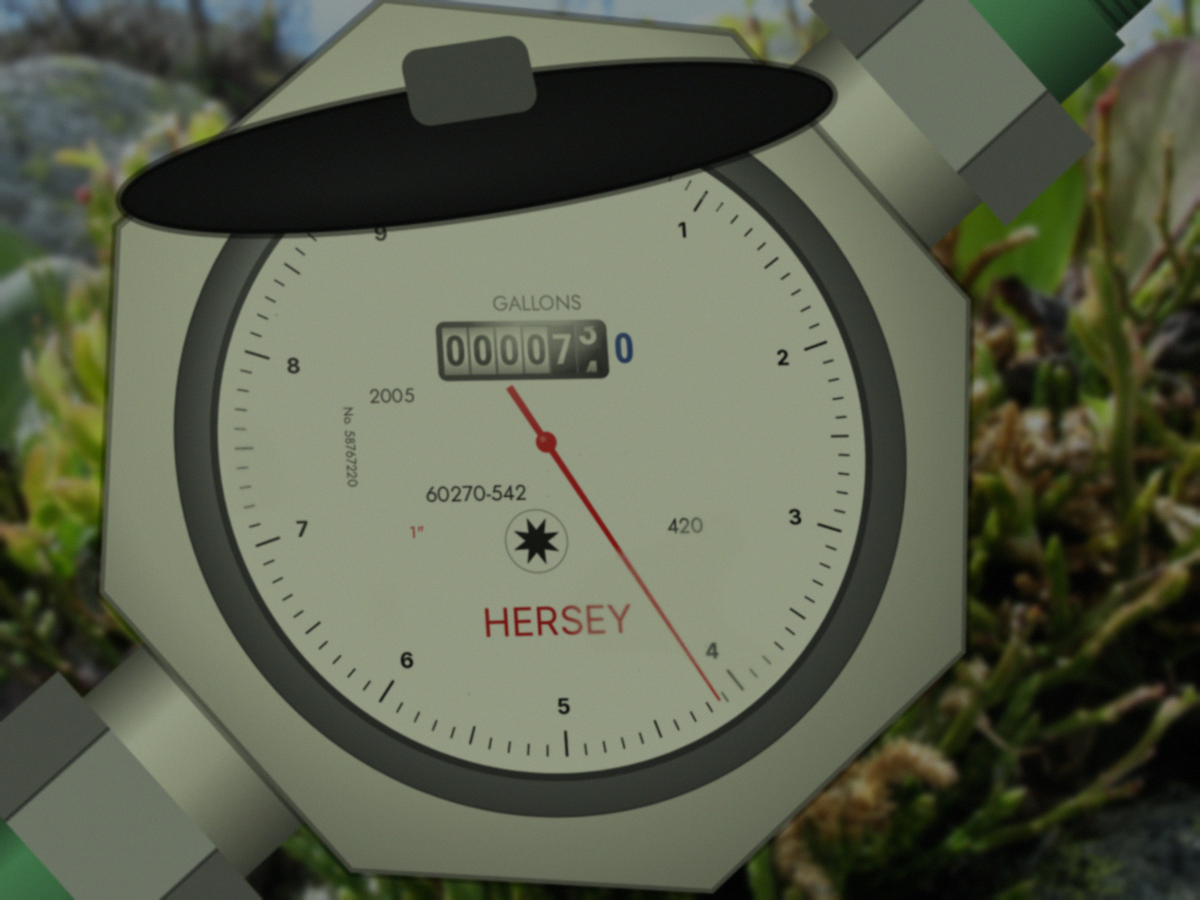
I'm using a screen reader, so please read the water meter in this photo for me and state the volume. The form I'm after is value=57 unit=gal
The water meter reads value=734.1 unit=gal
